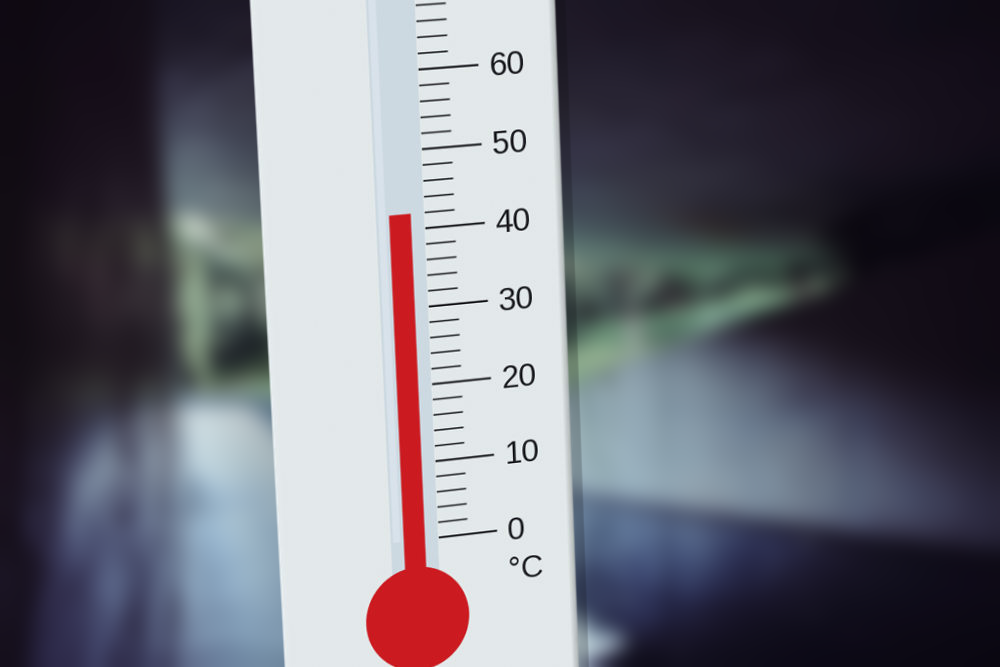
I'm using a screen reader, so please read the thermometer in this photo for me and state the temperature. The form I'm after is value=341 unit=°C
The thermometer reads value=42 unit=°C
